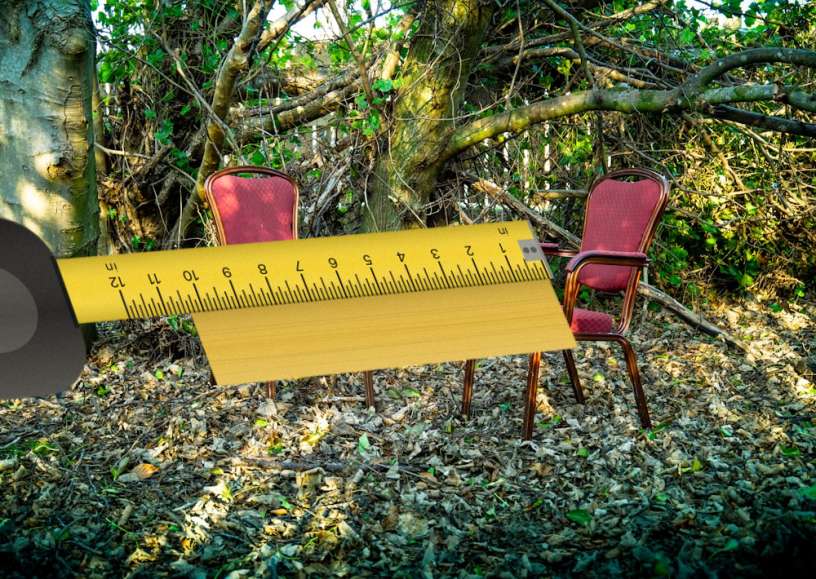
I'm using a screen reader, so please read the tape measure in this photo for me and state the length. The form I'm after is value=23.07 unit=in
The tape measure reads value=10.375 unit=in
